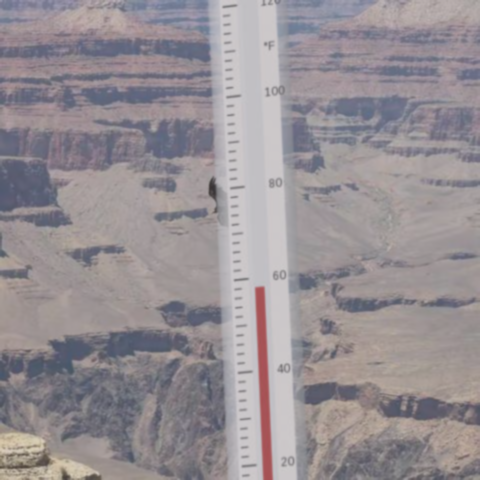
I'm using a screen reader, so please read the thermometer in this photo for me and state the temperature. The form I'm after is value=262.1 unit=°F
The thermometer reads value=58 unit=°F
